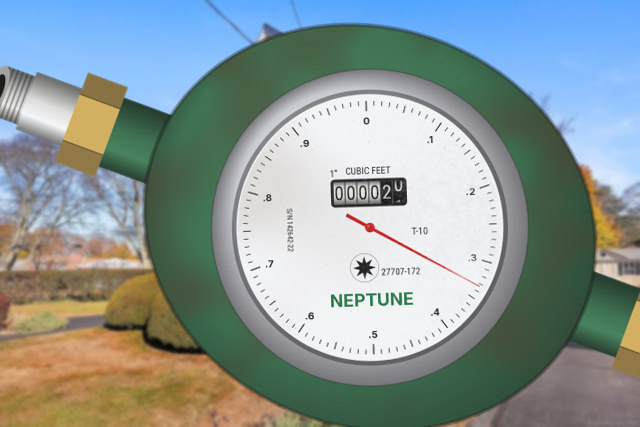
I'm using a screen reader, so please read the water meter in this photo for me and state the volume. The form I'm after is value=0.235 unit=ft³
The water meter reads value=20.33 unit=ft³
